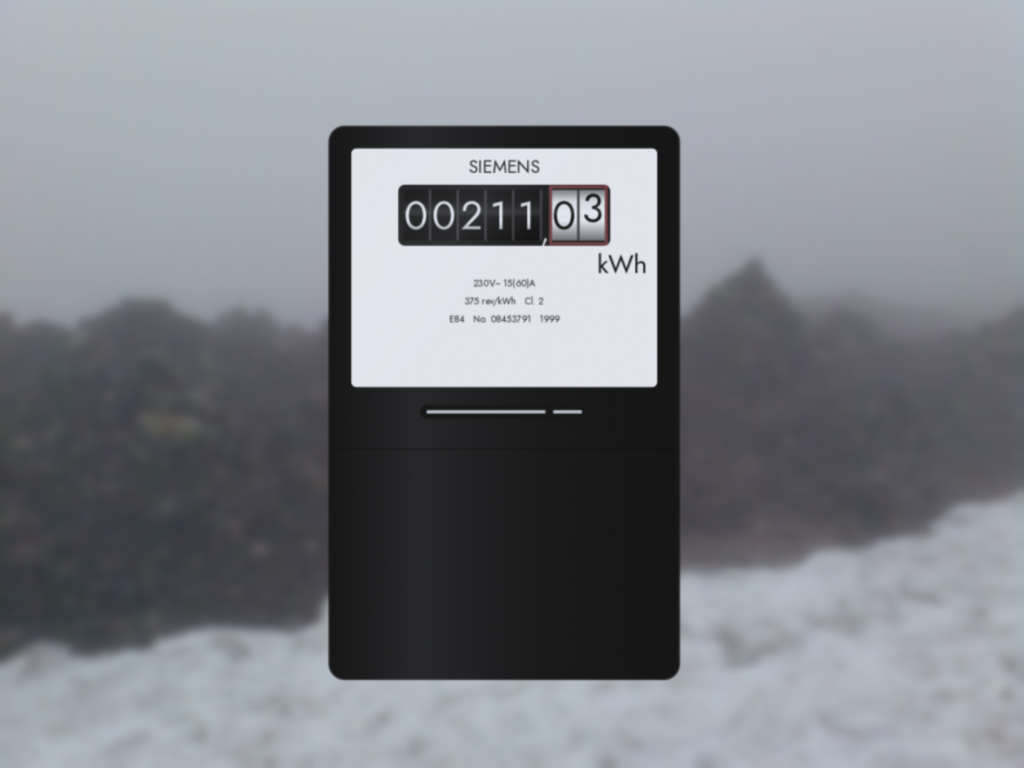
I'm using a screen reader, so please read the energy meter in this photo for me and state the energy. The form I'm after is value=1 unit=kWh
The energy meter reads value=211.03 unit=kWh
